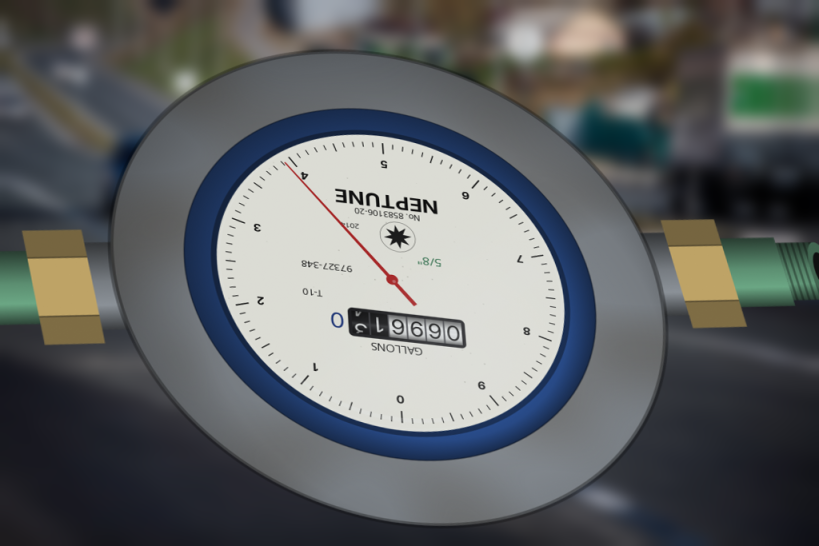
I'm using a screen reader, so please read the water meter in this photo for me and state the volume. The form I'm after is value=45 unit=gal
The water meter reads value=696133.9 unit=gal
